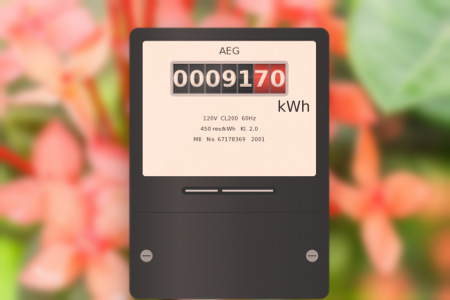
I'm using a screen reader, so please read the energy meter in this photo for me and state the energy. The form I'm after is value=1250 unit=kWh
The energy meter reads value=91.70 unit=kWh
